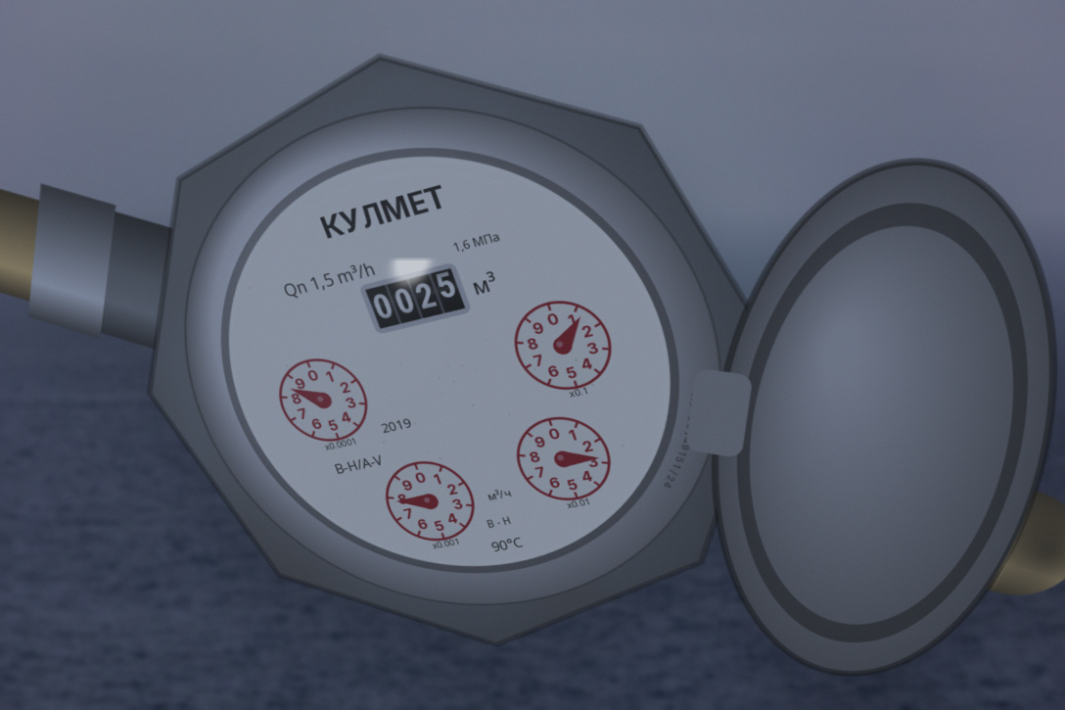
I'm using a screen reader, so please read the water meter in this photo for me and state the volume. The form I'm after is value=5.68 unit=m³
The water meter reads value=25.1278 unit=m³
